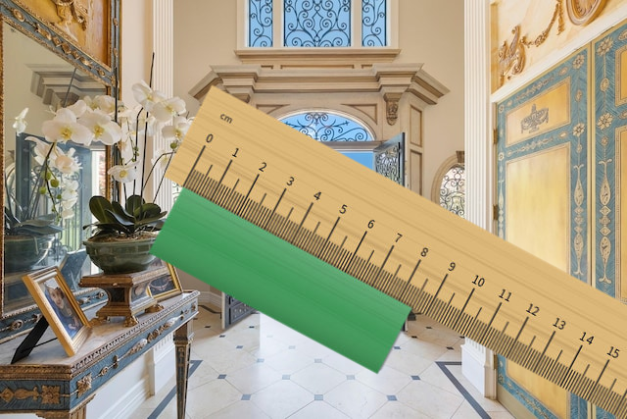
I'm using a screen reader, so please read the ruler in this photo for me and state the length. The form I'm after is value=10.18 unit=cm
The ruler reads value=8.5 unit=cm
